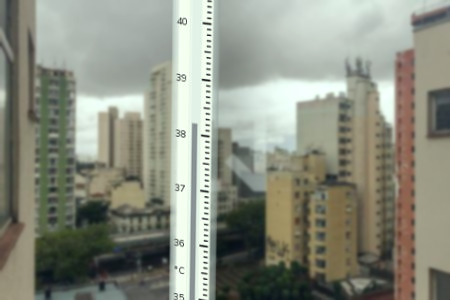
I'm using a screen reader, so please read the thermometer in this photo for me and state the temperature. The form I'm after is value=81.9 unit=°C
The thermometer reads value=38.2 unit=°C
